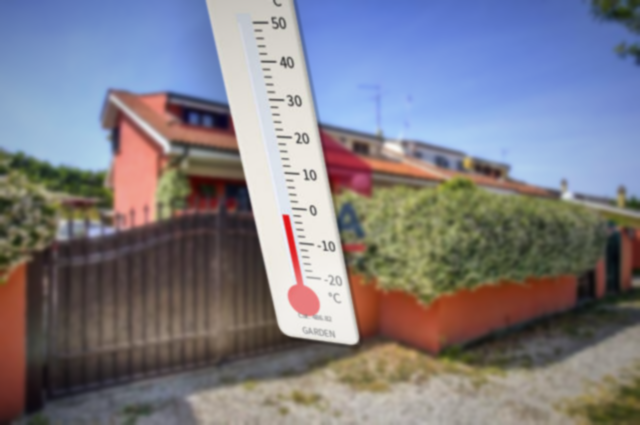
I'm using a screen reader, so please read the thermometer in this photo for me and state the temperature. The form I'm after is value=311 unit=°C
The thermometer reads value=-2 unit=°C
